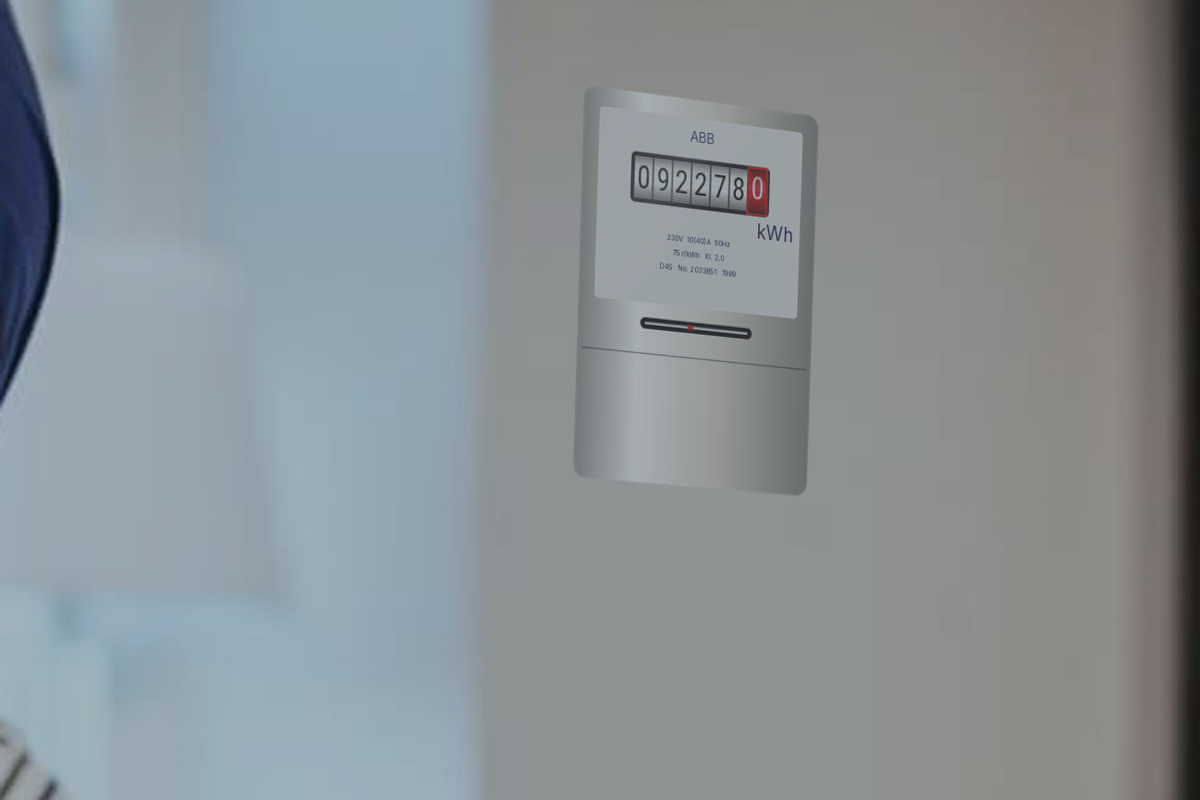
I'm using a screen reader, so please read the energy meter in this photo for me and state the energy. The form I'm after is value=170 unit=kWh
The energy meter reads value=92278.0 unit=kWh
